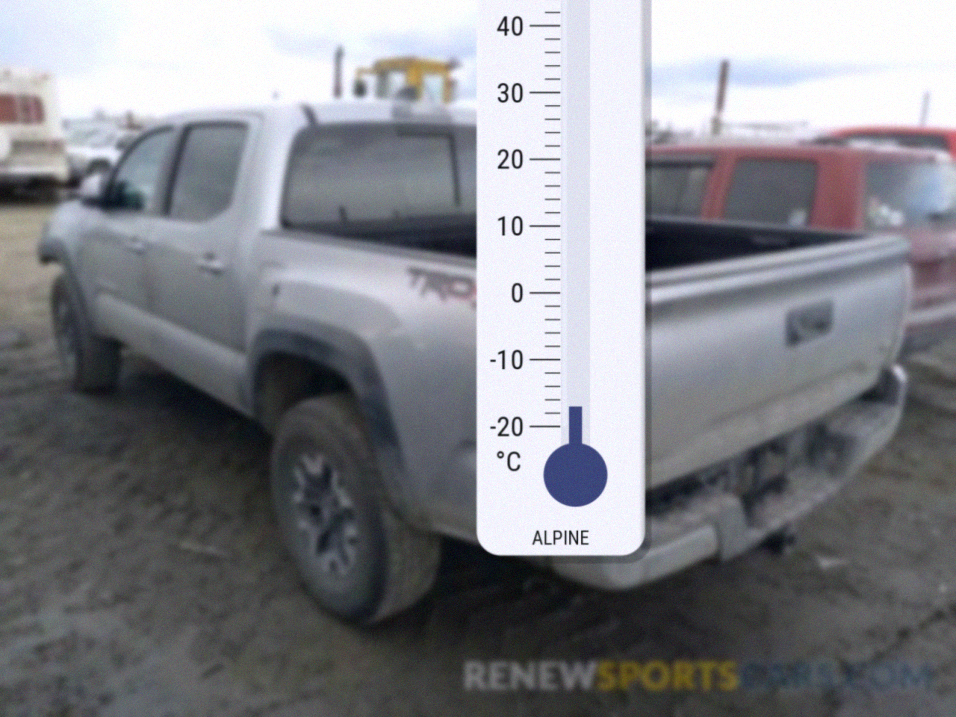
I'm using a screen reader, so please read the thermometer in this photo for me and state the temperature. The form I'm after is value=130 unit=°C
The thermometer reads value=-17 unit=°C
